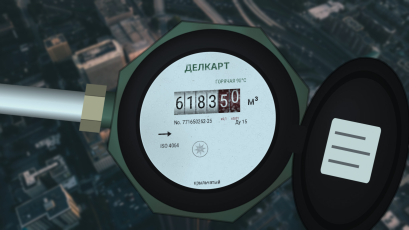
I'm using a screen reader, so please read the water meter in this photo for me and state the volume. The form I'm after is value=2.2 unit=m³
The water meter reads value=6183.50 unit=m³
